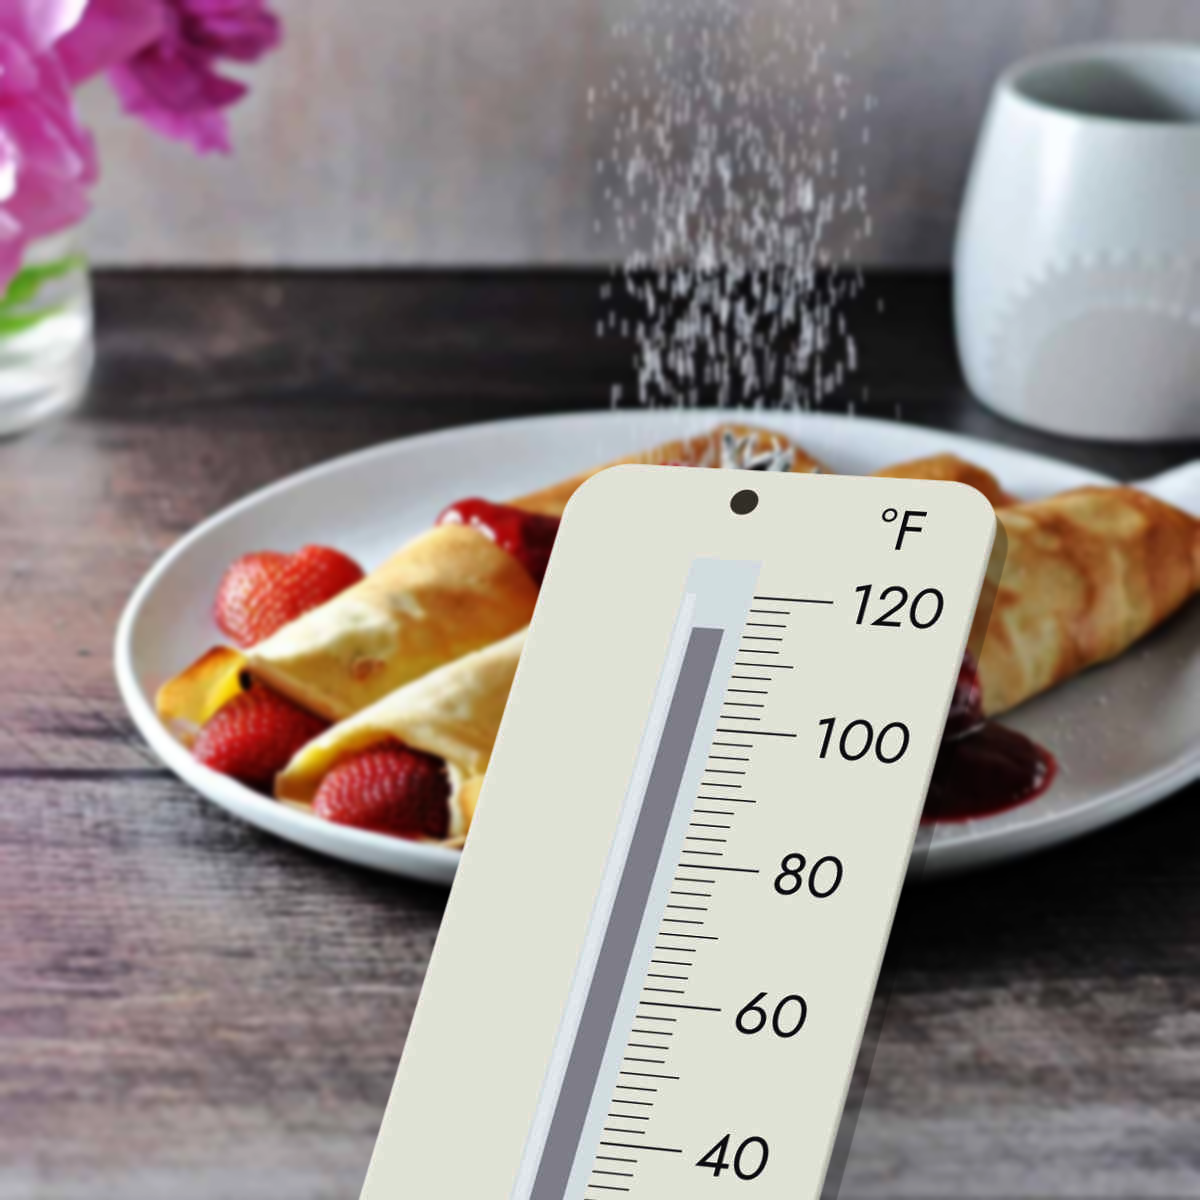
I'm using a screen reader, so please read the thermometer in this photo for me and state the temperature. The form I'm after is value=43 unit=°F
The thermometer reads value=115 unit=°F
